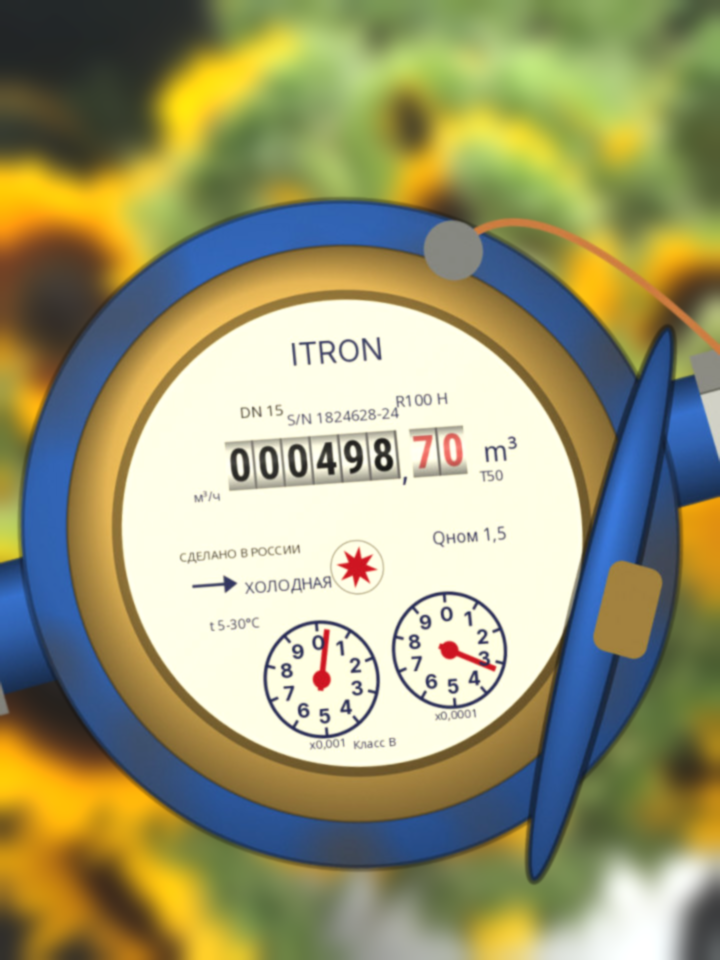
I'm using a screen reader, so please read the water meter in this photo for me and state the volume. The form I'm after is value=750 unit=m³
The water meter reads value=498.7003 unit=m³
